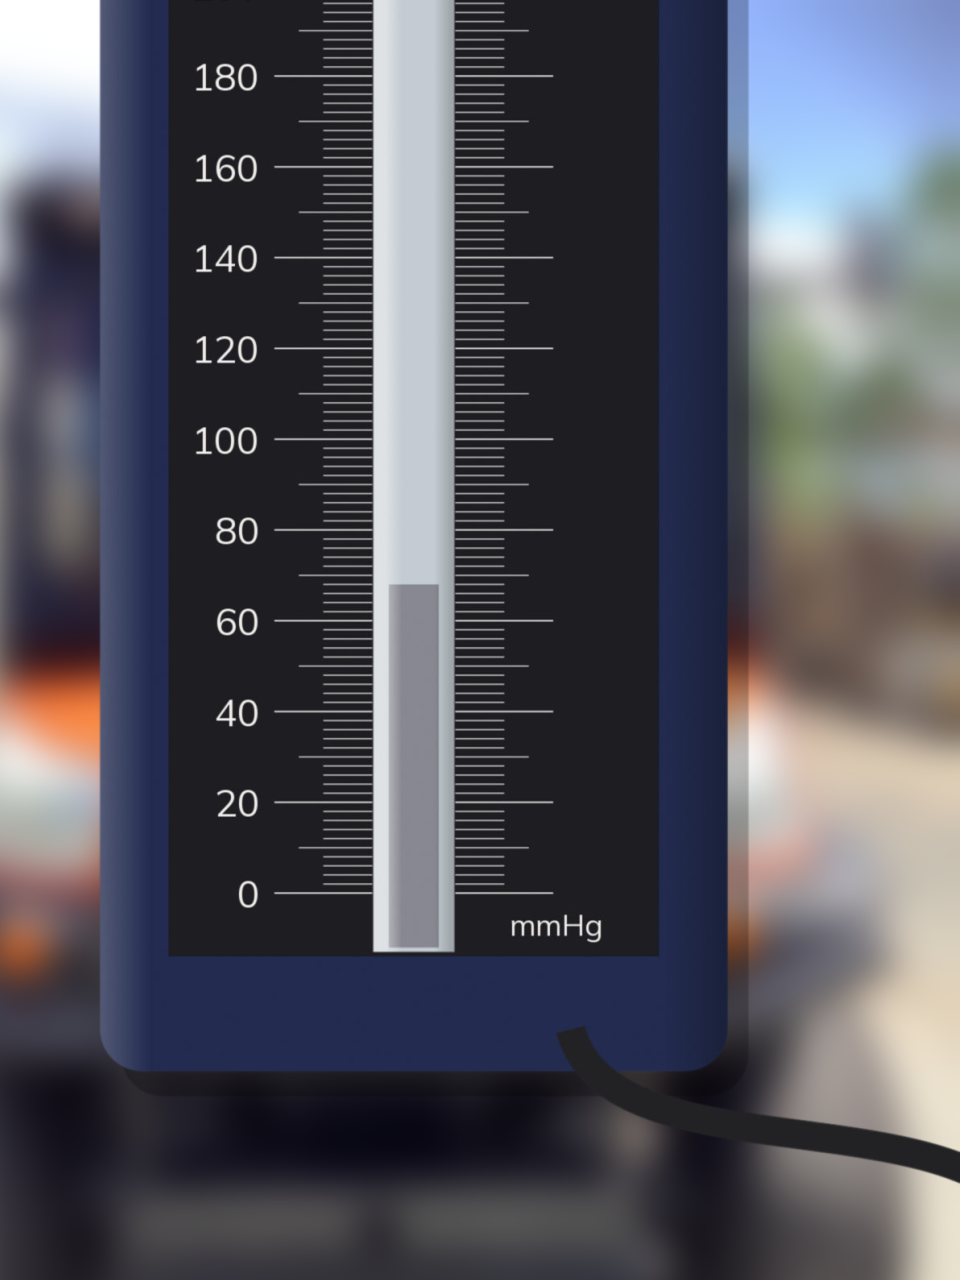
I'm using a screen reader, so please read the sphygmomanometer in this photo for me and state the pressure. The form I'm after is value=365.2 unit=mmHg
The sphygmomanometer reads value=68 unit=mmHg
